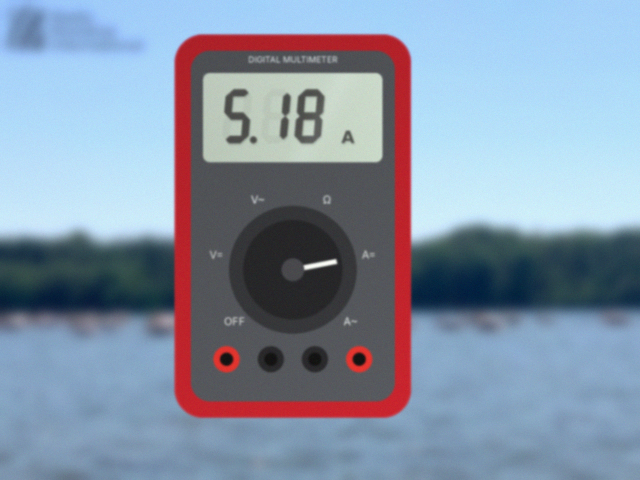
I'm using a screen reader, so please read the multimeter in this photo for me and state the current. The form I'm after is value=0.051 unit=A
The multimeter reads value=5.18 unit=A
